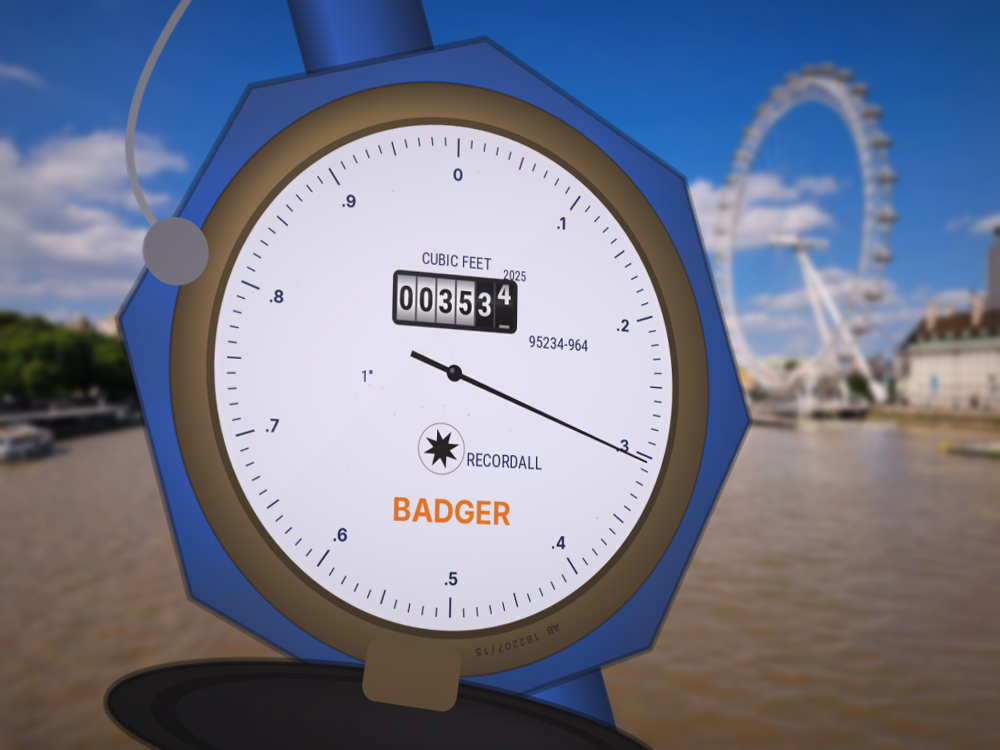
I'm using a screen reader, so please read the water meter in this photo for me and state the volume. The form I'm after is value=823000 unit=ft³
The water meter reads value=3534.30 unit=ft³
